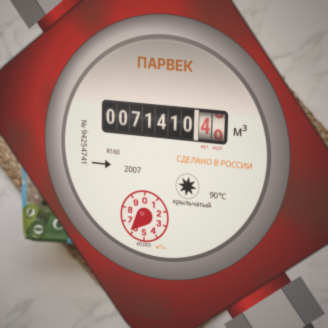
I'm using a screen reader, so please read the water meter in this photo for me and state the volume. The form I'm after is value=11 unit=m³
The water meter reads value=71410.486 unit=m³
